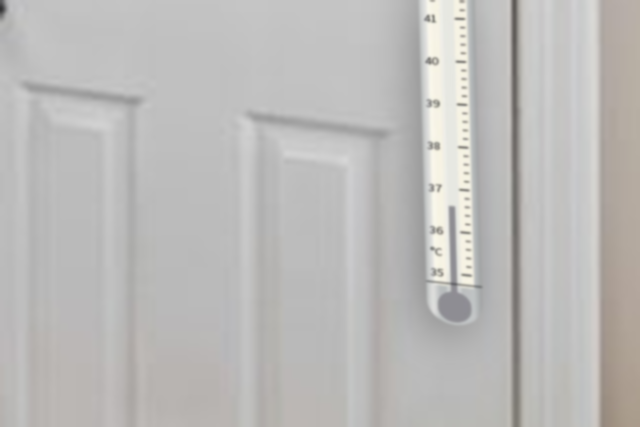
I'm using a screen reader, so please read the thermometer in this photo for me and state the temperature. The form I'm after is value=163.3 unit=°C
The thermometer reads value=36.6 unit=°C
